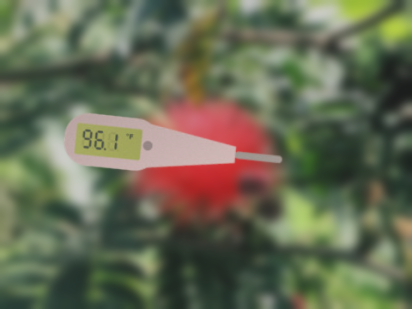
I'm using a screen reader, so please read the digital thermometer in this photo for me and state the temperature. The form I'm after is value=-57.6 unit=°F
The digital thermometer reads value=96.1 unit=°F
